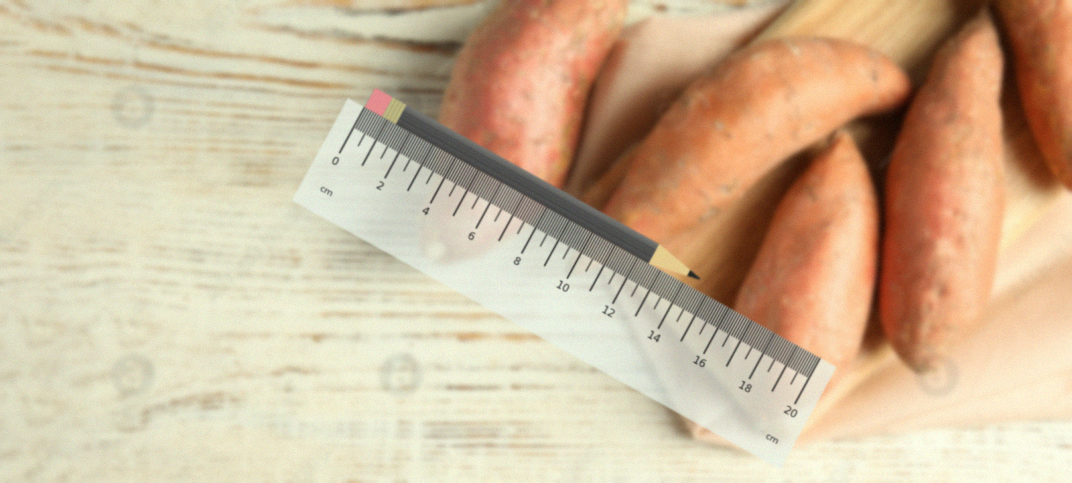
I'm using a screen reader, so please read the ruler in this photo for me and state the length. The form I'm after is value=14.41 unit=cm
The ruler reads value=14.5 unit=cm
